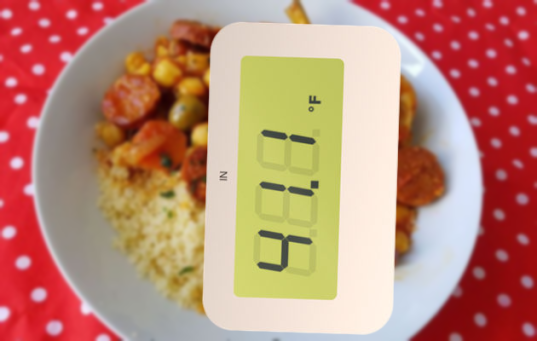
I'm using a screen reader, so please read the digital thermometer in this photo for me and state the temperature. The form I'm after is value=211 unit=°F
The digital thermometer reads value=41.1 unit=°F
